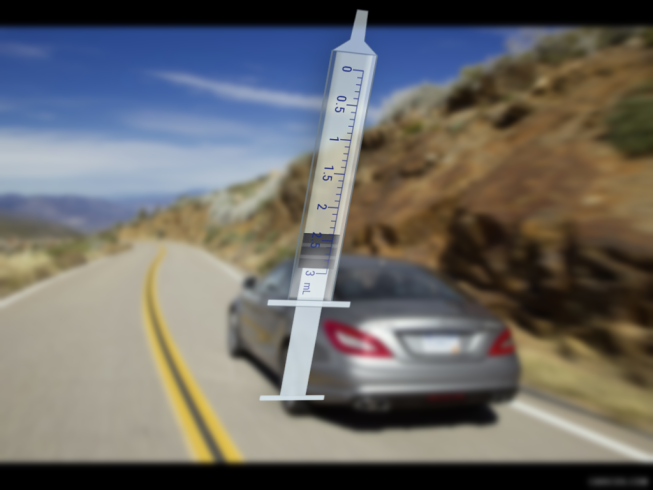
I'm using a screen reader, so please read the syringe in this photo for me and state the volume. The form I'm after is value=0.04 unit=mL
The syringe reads value=2.4 unit=mL
